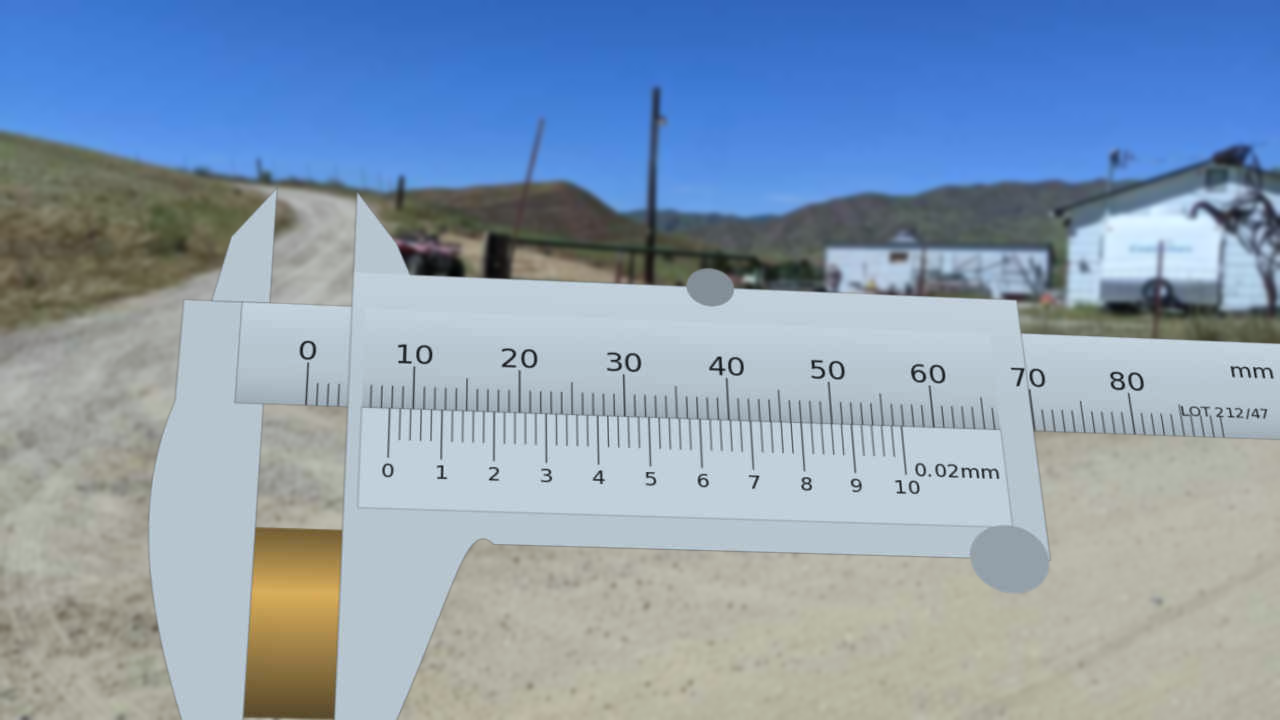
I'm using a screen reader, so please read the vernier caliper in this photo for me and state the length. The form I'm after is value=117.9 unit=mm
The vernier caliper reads value=7.8 unit=mm
